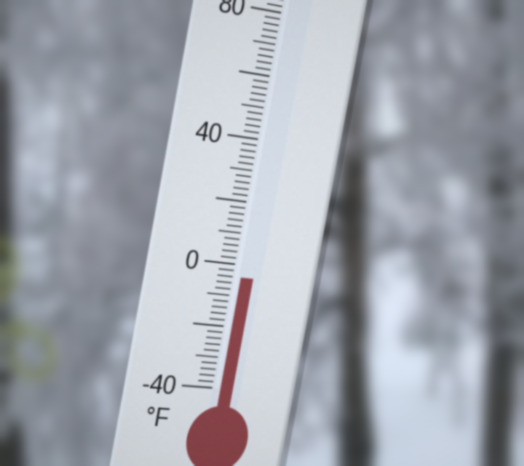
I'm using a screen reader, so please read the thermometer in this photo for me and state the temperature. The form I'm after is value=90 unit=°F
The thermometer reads value=-4 unit=°F
